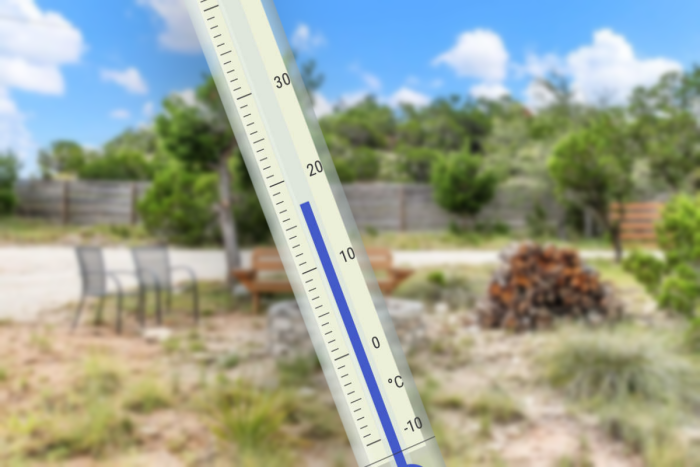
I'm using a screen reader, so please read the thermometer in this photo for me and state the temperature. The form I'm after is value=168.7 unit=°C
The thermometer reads value=17 unit=°C
